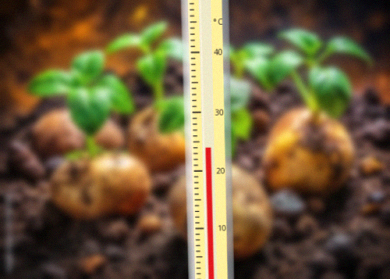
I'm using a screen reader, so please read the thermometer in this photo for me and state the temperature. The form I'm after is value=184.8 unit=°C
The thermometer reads value=24 unit=°C
